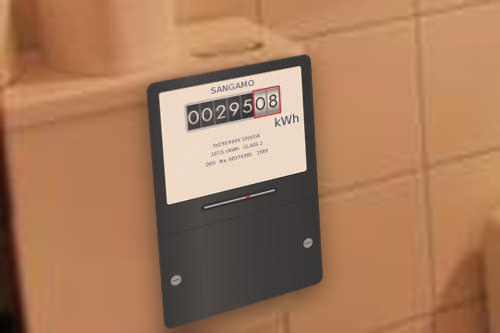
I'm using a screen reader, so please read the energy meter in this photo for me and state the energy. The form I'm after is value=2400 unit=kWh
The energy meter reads value=295.08 unit=kWh
